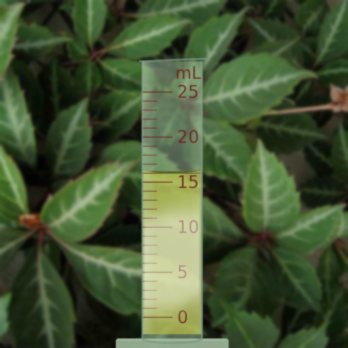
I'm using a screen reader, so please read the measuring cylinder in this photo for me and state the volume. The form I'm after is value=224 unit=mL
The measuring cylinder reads value=16 unit=mL
